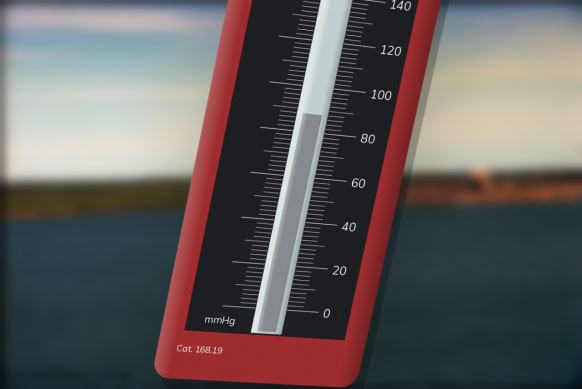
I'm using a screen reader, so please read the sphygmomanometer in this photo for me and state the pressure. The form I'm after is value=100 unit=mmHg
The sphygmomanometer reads value=88 unit=mmHg
